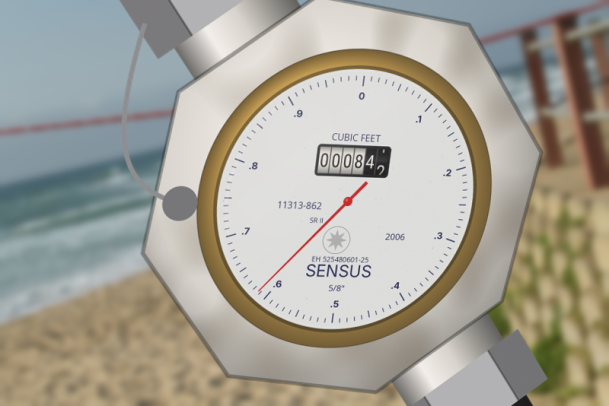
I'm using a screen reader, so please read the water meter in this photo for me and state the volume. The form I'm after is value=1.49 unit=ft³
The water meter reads value=841.61 unit=ft³
